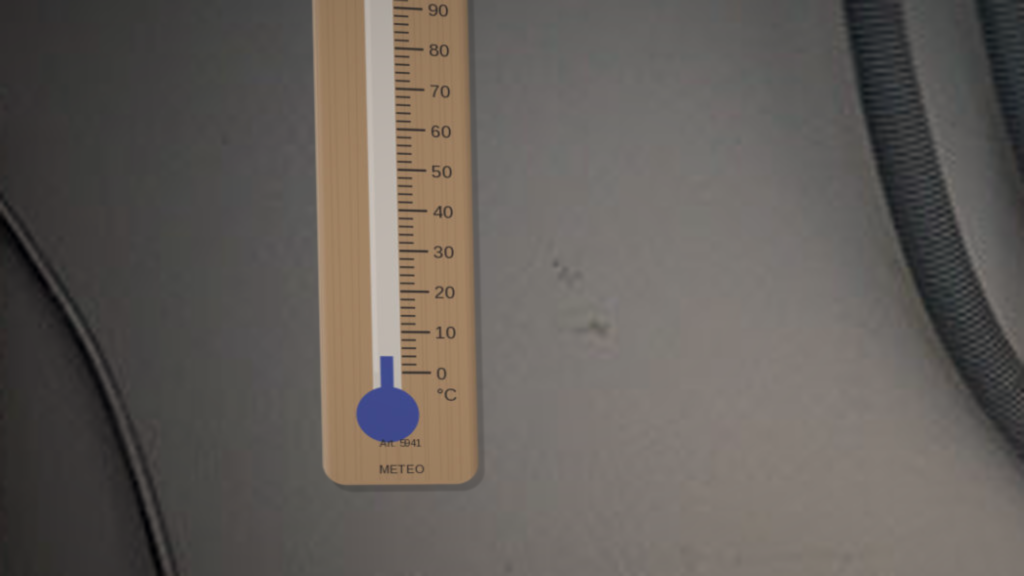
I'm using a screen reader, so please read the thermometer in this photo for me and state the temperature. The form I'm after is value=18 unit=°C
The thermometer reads value=4 unit=°C
